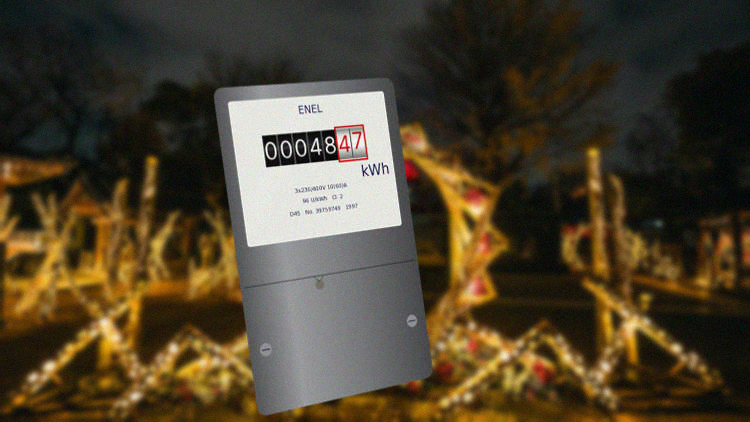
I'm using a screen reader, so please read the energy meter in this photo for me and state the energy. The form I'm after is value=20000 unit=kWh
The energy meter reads value=48.47 unit=kWh
